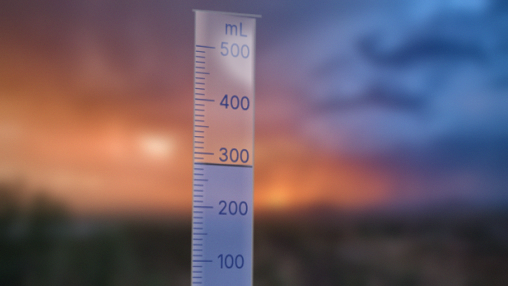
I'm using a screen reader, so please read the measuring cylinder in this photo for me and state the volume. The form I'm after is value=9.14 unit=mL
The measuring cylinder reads value=280 unit=mL
